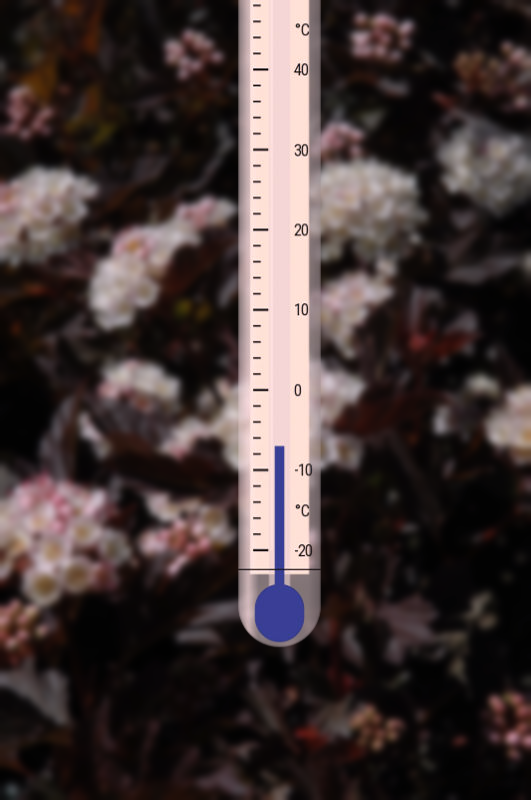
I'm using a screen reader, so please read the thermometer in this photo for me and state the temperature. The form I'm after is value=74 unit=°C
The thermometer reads value=-7 unit=°C
